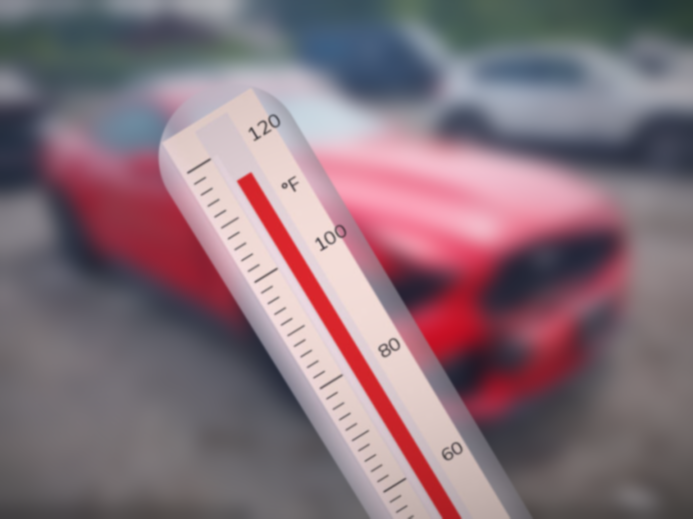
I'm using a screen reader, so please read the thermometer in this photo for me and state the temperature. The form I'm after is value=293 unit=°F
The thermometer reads value=115 unit=°F
